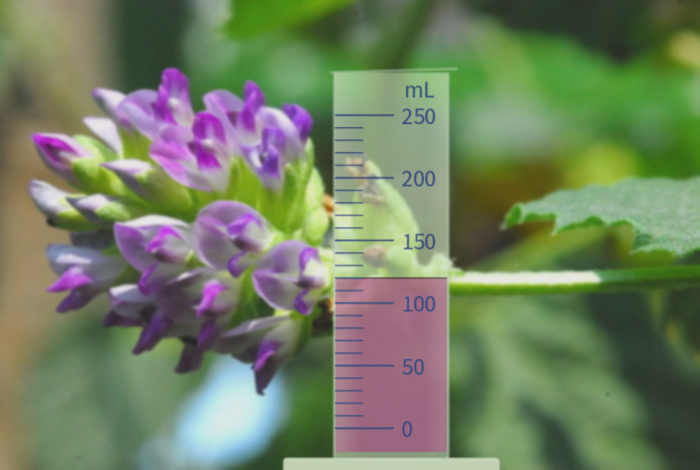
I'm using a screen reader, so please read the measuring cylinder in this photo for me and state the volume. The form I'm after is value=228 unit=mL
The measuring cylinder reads value=120 unit=mL
